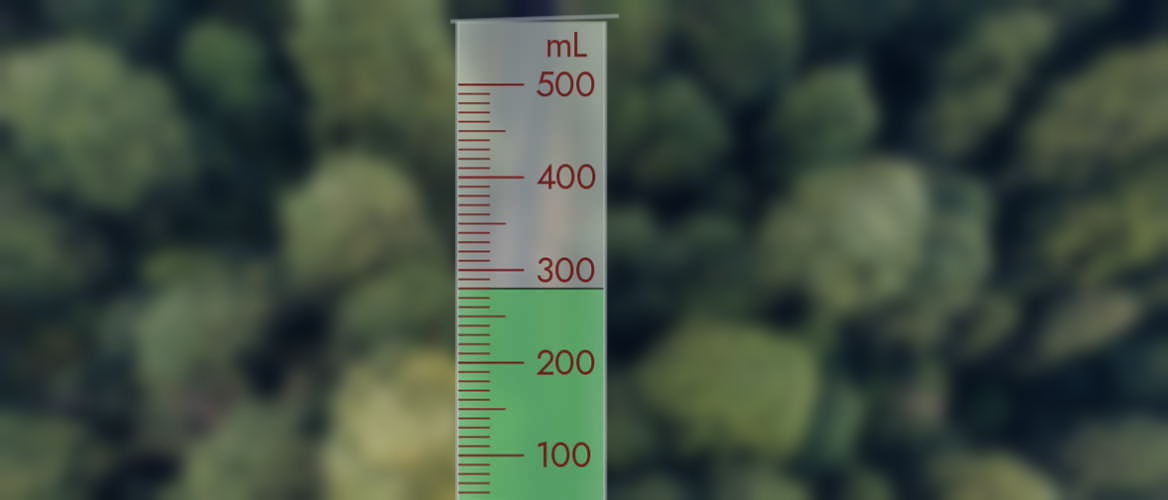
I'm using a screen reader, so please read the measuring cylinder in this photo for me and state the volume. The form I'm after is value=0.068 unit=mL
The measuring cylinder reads value=280 unit=mL
